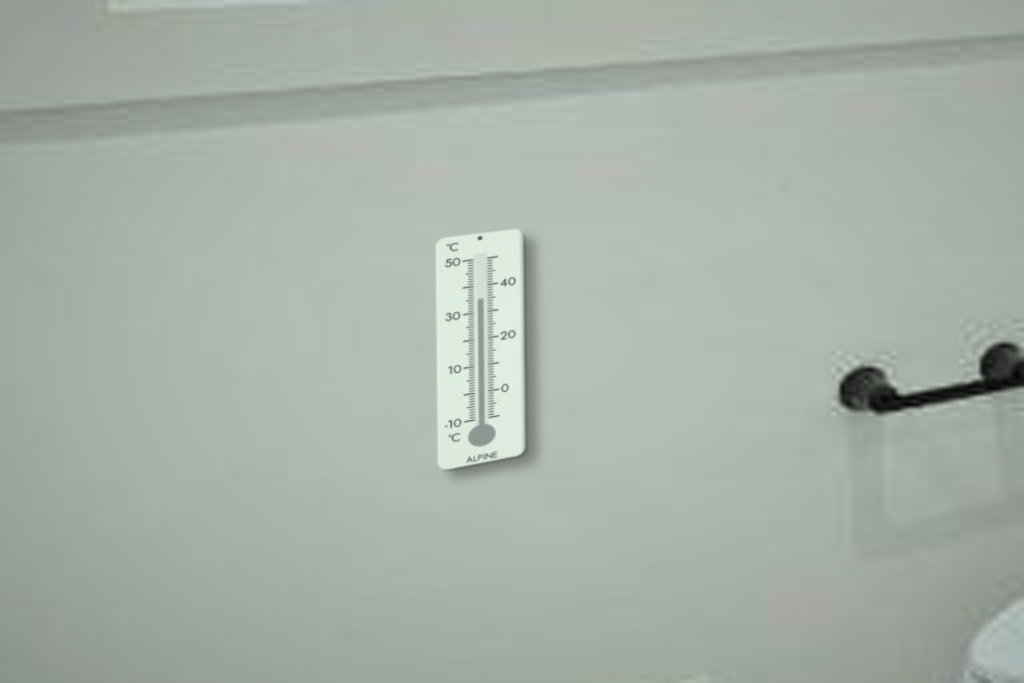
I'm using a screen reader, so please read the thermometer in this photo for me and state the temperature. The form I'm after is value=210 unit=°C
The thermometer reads value=35 unit=°C
